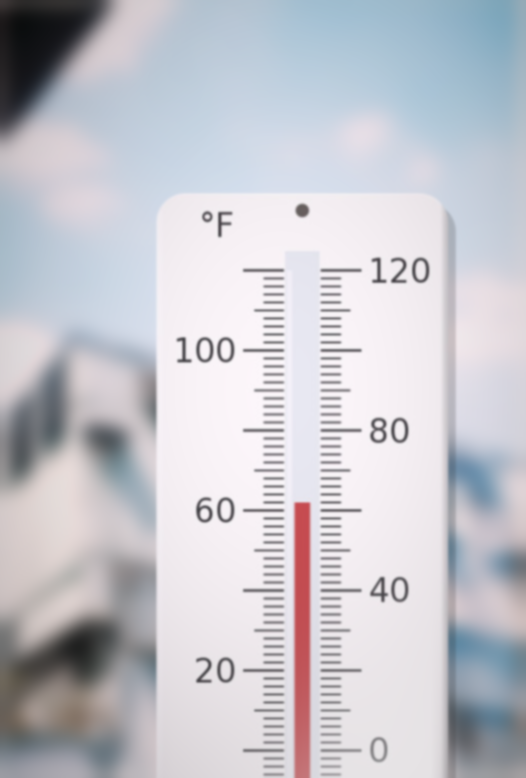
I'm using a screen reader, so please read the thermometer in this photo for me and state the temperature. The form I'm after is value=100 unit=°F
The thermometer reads value=62 unit=°F
